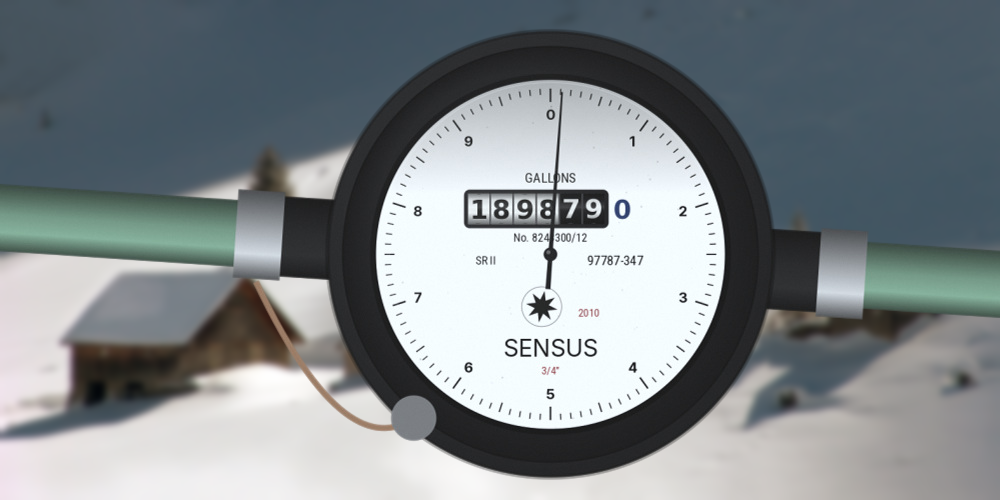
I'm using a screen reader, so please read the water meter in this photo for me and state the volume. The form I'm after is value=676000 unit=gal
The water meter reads value=1898790.1 unit=gal
